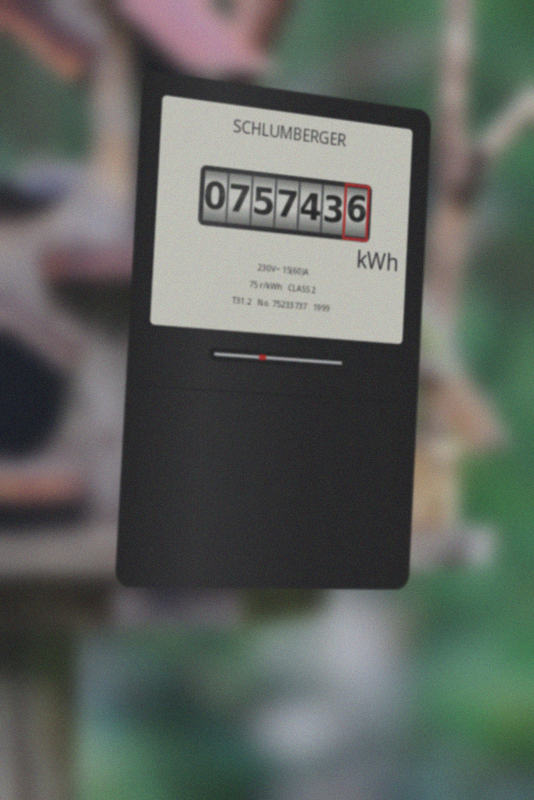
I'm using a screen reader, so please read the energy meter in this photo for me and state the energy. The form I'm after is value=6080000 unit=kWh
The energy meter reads value=75743.6 unit=kWh
